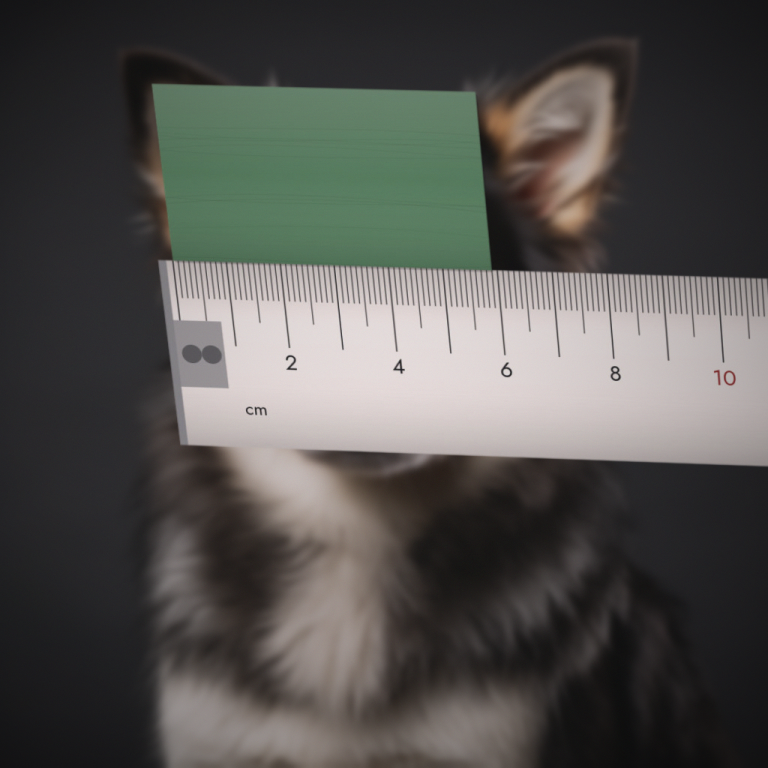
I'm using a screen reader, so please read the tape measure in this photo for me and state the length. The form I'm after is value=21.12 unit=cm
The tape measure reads value=5.9 unit=cm
